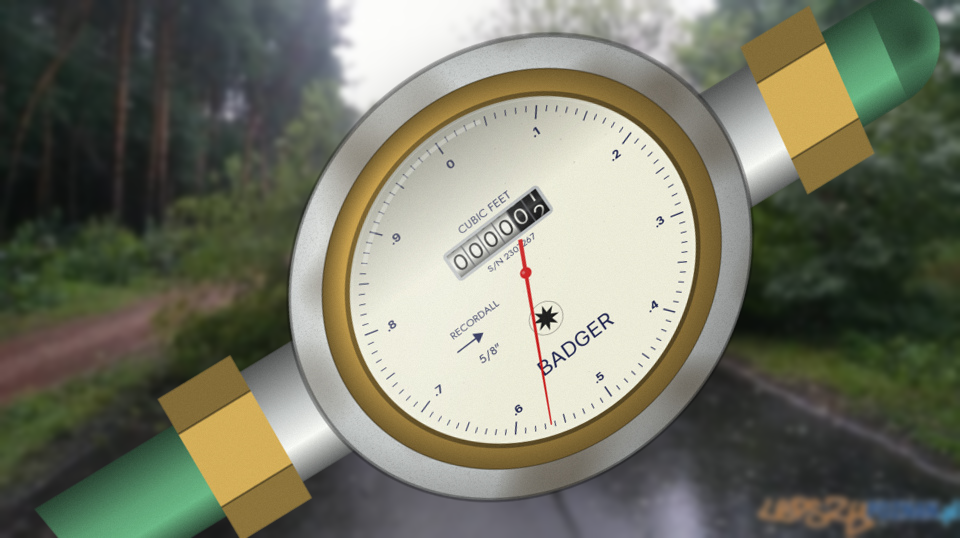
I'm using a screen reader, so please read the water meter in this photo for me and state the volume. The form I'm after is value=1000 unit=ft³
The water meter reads value=1.56 unit=ft³
